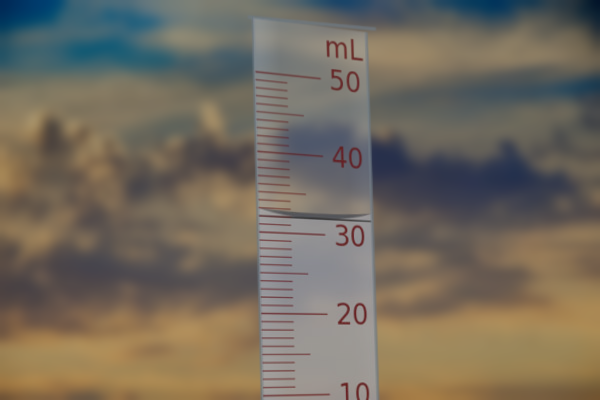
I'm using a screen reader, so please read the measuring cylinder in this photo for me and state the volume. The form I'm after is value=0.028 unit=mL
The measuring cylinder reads value=32 unit=mL
